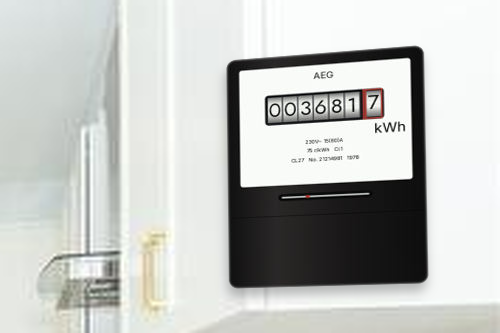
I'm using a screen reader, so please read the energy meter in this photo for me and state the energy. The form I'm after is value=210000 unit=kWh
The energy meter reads value=3681.7 unit=kWh
